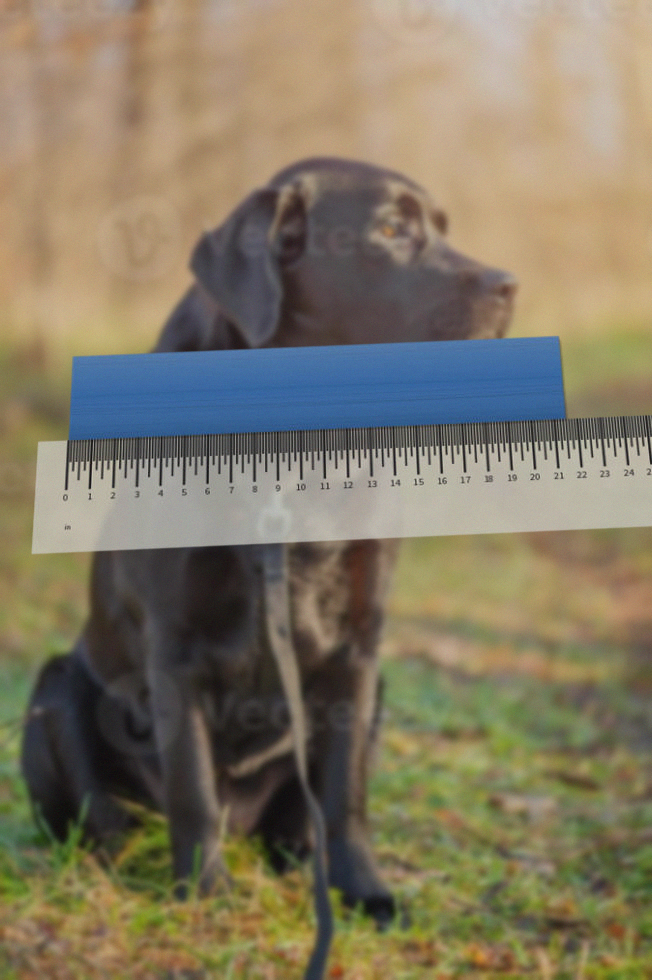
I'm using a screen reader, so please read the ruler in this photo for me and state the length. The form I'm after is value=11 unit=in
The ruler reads value=21.5 unit=in
